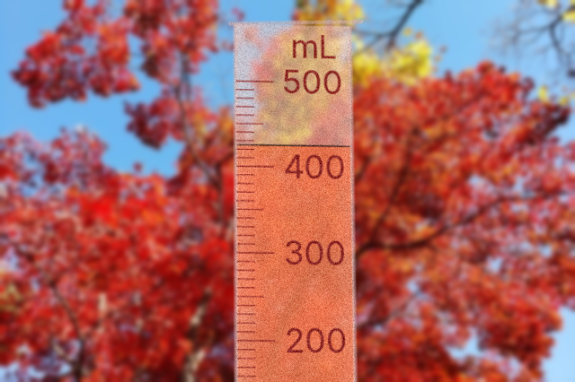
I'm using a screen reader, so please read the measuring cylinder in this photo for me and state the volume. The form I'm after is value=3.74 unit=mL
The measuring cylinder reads value=425 unit=mL
